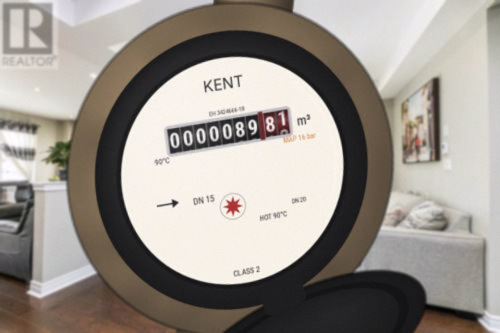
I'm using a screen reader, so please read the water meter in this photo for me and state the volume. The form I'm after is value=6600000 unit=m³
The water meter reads value=89.81 unit=m³
